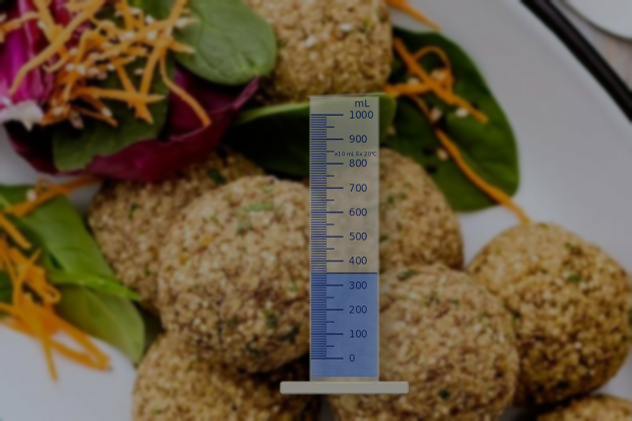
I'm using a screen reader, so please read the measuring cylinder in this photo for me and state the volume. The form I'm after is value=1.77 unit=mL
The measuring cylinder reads value=350 unit=mL
